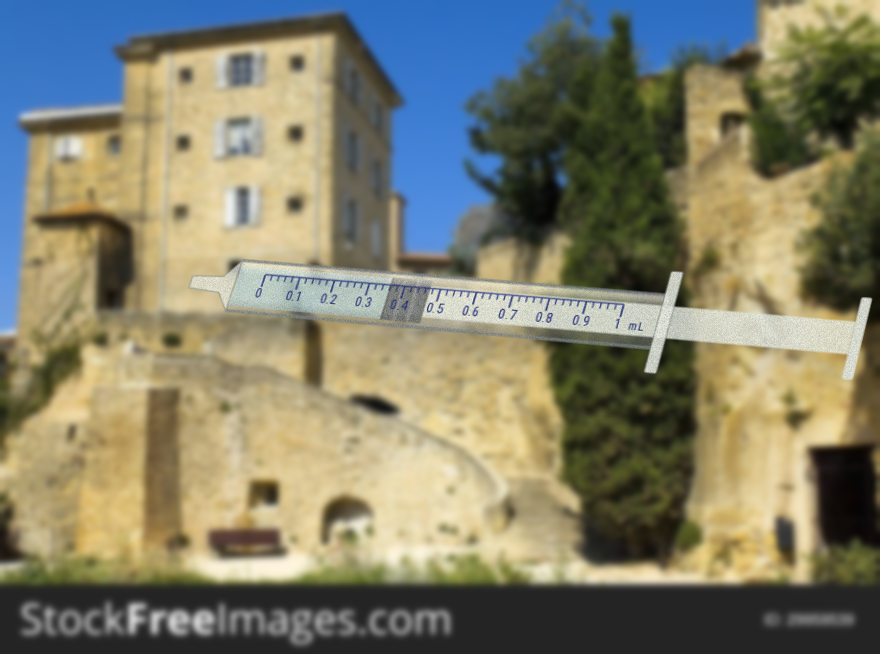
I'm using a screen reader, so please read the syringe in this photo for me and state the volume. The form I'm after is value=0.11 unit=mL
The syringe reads value=0.36 unit=mL
